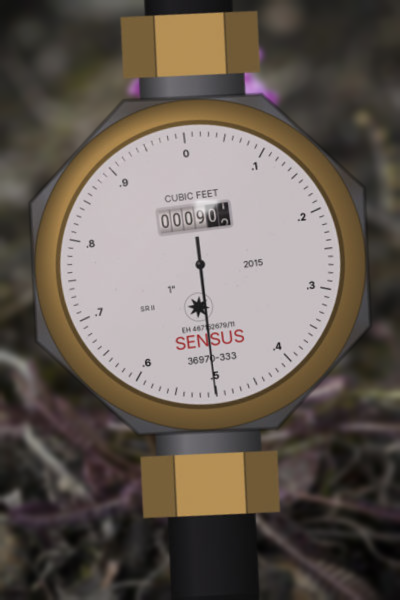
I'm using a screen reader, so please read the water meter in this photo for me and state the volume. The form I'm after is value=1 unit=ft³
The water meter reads value=901.50 unit=ft³
